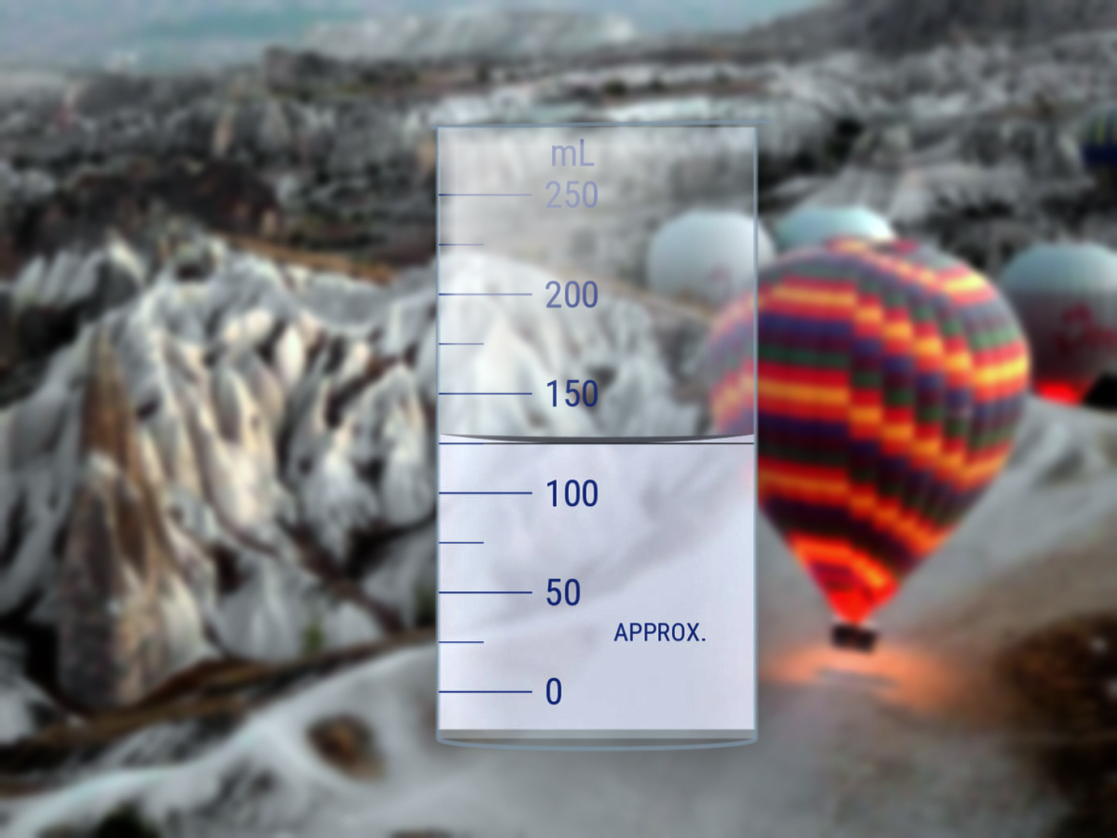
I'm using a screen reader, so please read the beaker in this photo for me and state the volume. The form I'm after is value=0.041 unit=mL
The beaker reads value=125 unit=mL
